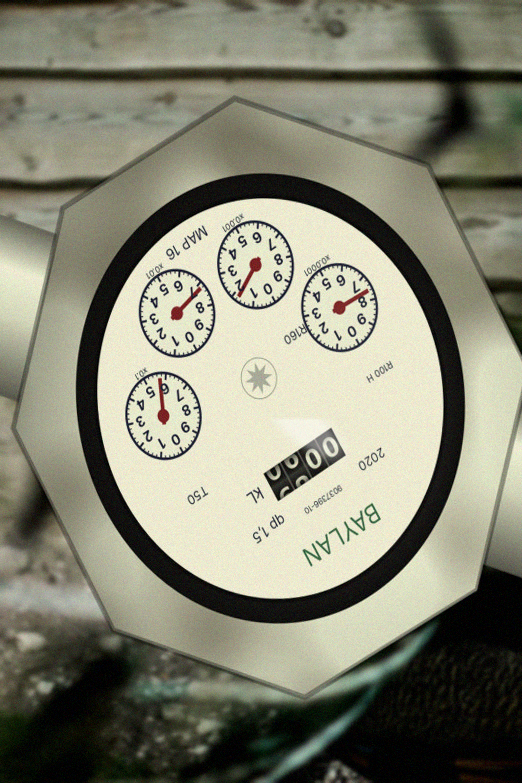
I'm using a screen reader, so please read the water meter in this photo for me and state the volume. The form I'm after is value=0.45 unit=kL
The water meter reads value=89.5717 unit=kL
